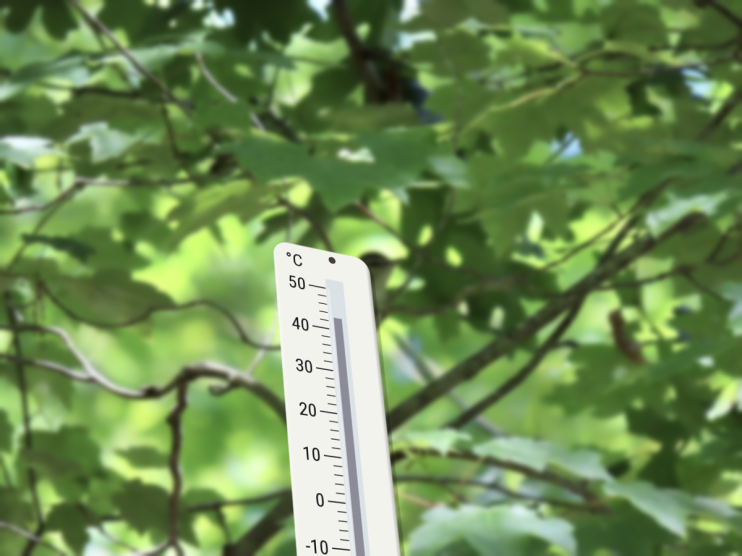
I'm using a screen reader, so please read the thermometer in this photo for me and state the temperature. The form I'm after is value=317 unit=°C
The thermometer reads value=43 unit=°C
